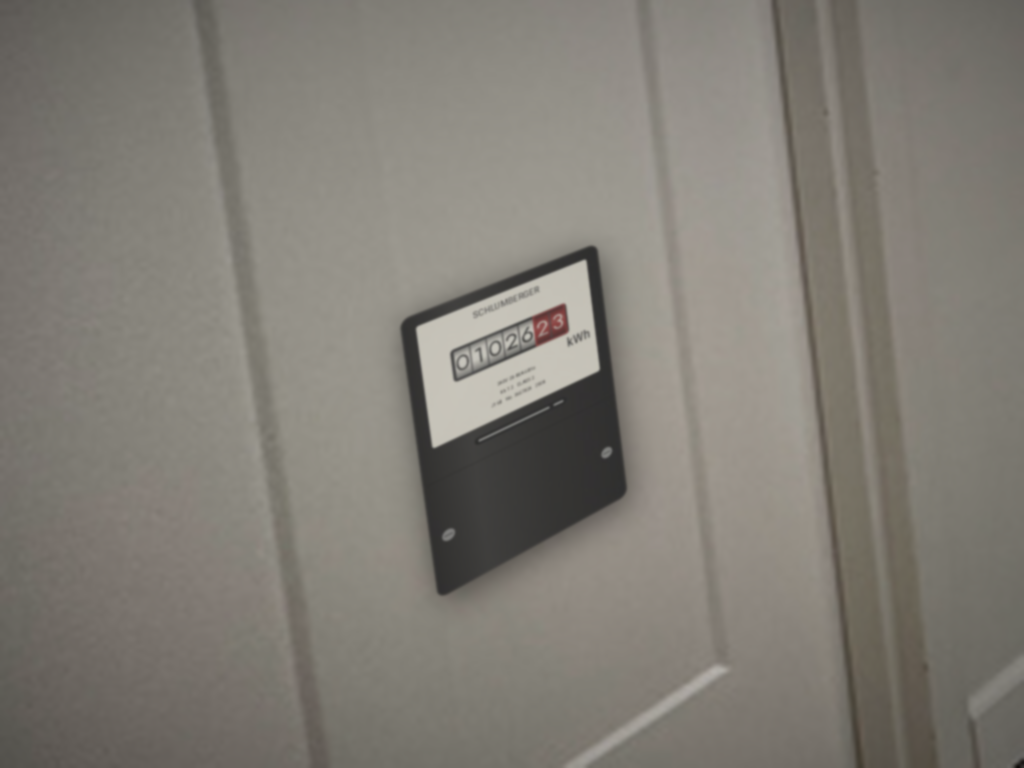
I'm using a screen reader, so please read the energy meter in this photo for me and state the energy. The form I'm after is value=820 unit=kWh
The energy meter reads value=1026.23 unit=kWh
